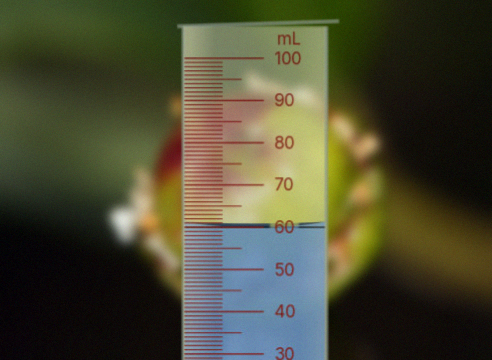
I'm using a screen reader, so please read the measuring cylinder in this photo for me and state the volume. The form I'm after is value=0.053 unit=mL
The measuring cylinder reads value=60 unit=mL
